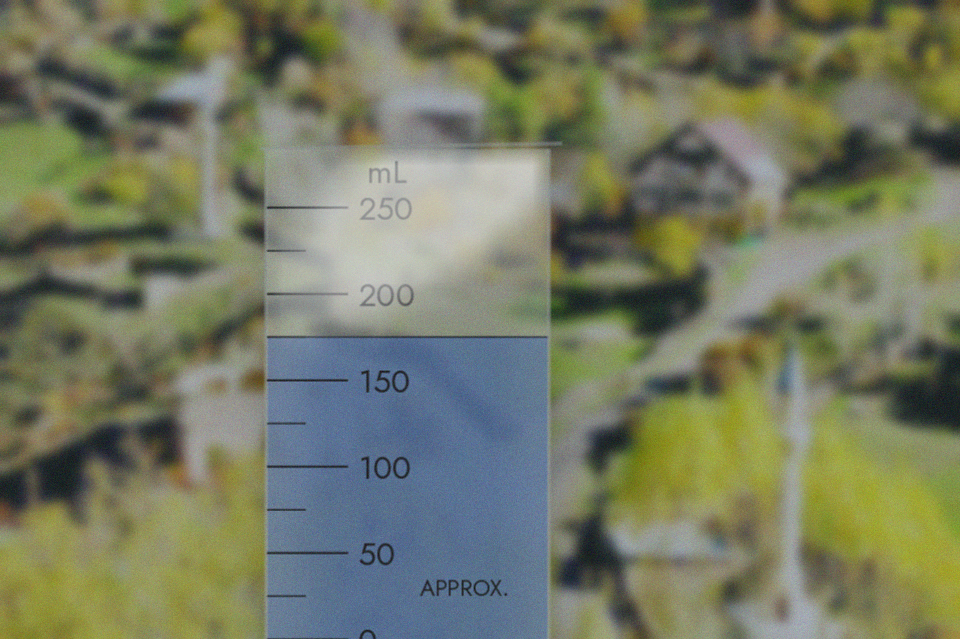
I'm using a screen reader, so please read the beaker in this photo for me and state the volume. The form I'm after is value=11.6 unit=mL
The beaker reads value=175 unit=mL
